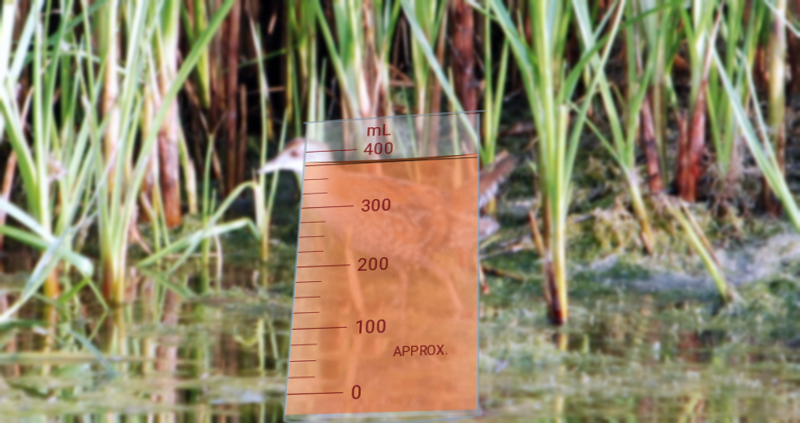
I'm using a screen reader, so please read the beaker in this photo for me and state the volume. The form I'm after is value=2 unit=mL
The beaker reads value=375 unit=mL
